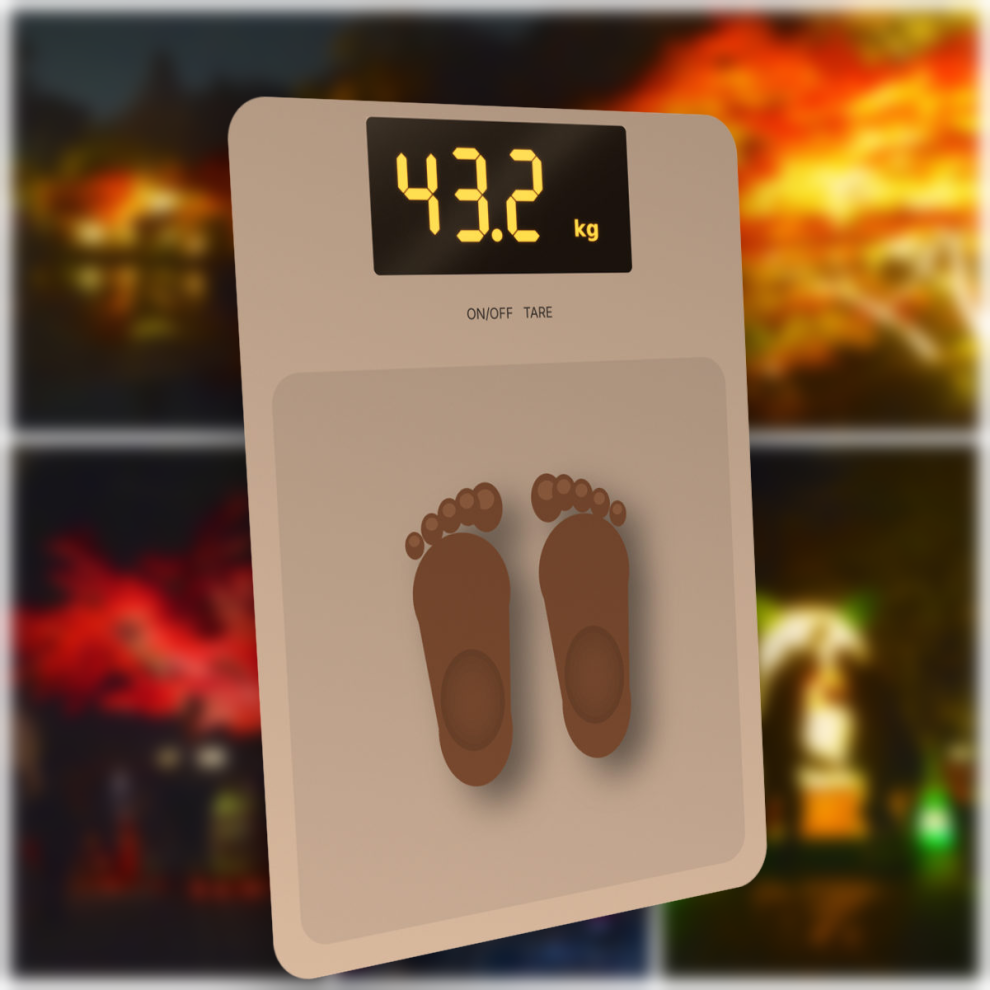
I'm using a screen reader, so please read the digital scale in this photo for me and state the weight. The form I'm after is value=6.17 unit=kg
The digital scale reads value=43.2 unit=kg
